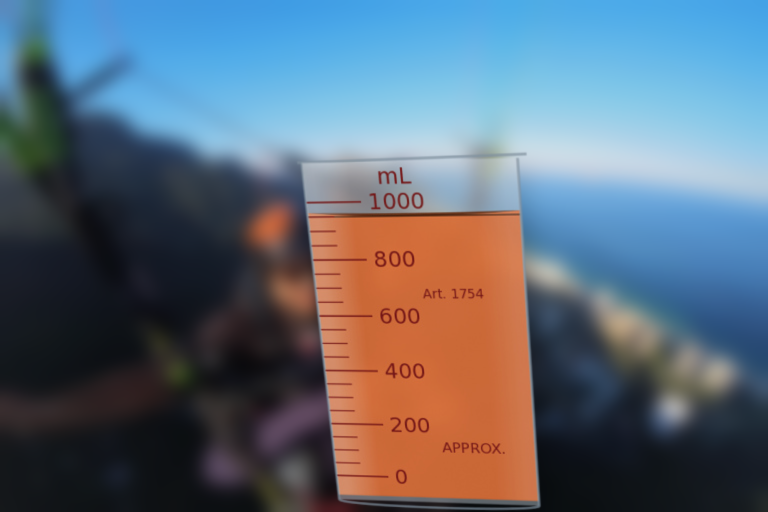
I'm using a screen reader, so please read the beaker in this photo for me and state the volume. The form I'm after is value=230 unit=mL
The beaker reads value=950 unit=mL
